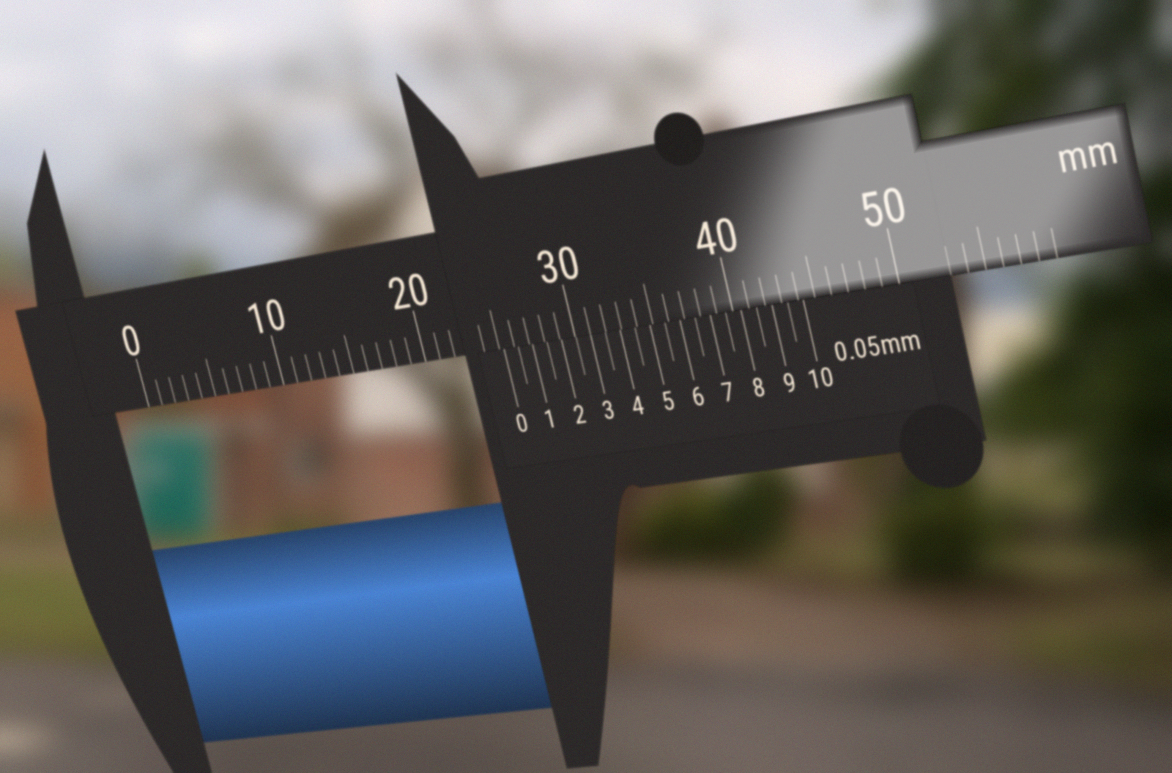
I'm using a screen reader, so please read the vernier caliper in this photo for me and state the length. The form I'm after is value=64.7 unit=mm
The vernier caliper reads value=25.3 unit=mm
